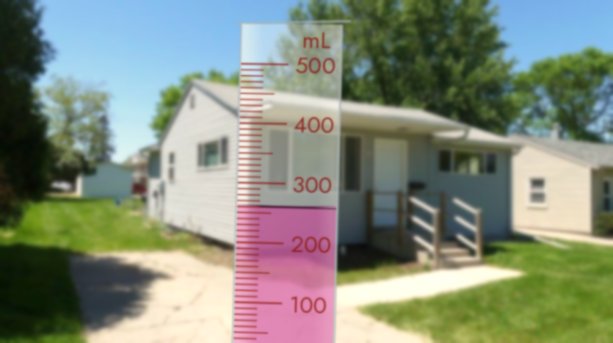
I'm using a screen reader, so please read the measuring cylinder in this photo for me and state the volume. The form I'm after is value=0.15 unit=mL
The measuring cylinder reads value=260 unit=mL
